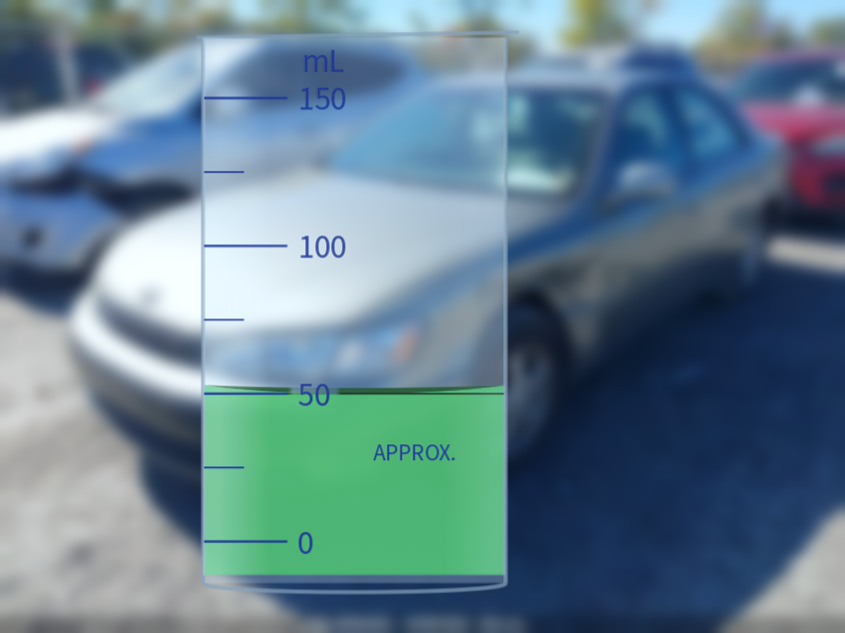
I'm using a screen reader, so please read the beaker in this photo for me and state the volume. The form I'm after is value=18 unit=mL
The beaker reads value=50 unit=mL
